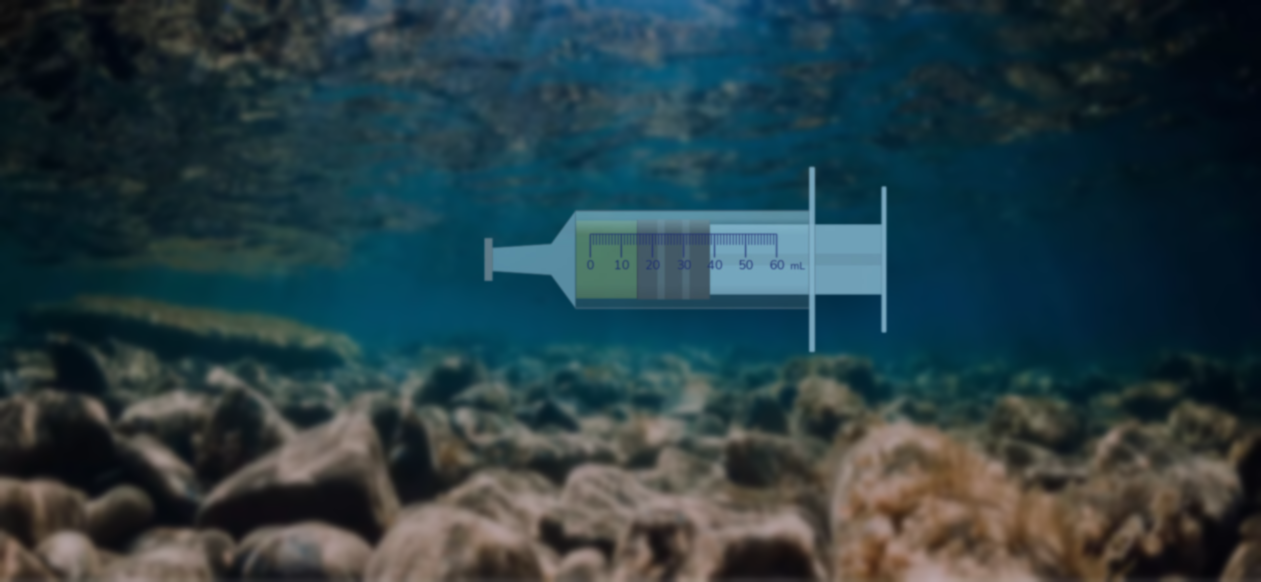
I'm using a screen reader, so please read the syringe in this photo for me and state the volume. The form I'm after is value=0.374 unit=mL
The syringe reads value=15 unit=mL
